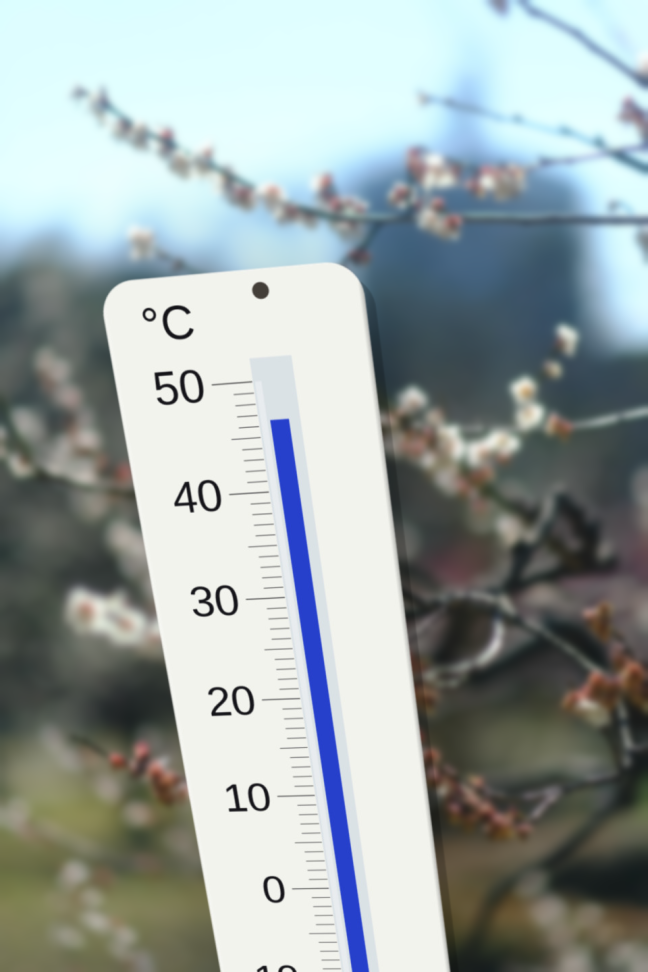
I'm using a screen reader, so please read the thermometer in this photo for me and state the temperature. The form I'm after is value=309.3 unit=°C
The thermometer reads value=46.5 unit=°C
